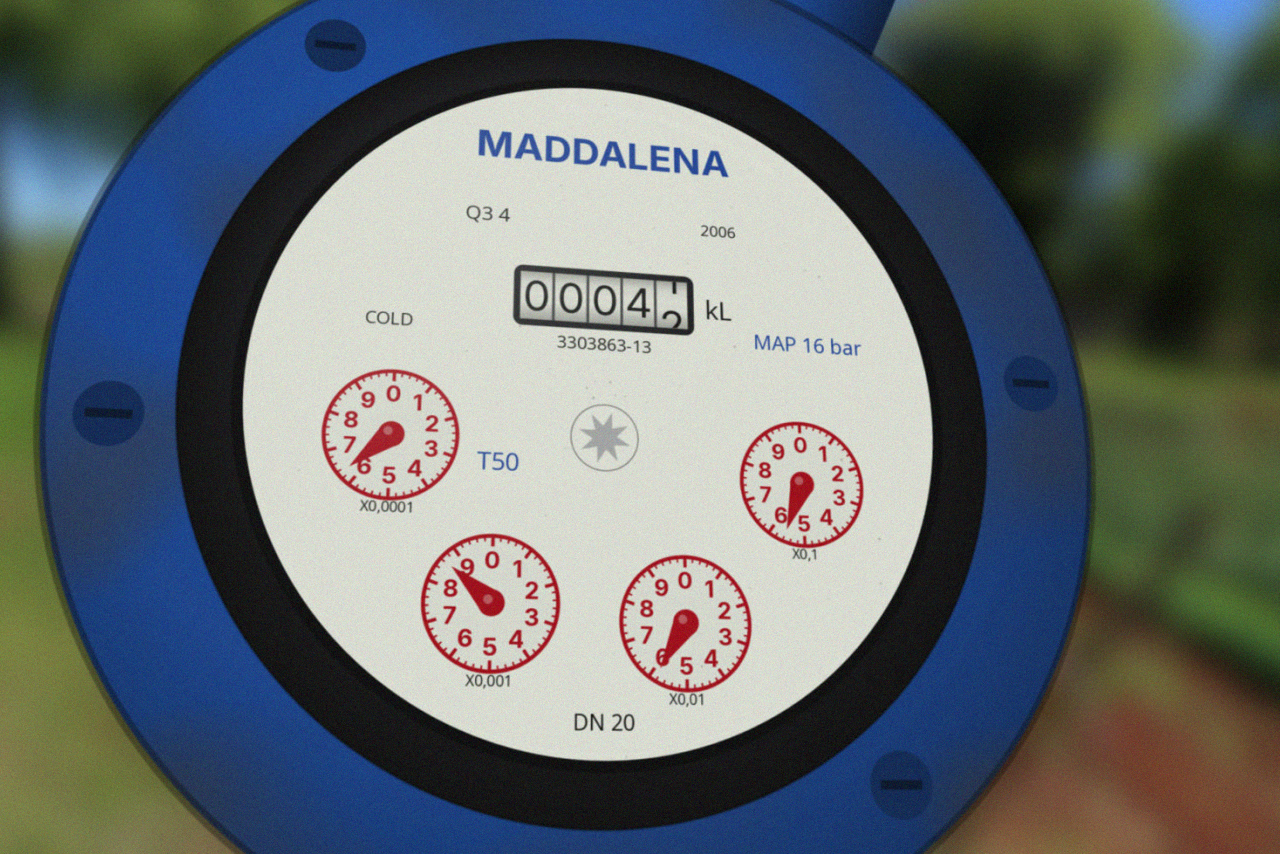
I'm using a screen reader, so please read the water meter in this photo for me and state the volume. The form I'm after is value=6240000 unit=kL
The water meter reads value=41.5586 unit=kL
